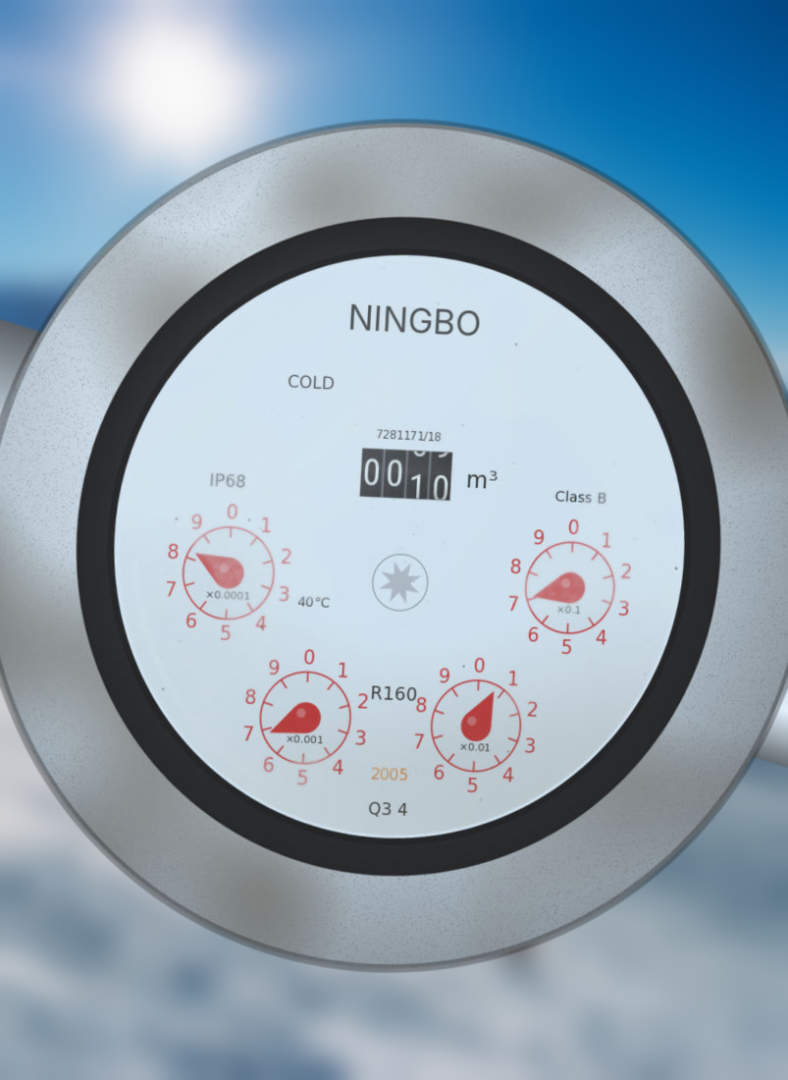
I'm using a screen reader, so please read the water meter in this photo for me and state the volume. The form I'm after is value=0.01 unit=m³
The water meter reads value=9.7068 unit=m³
